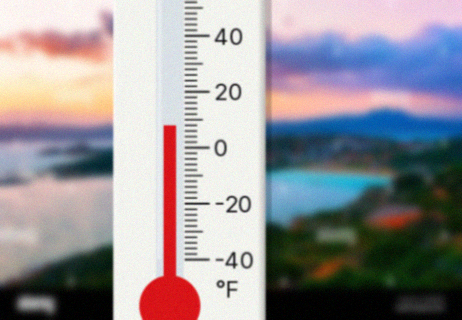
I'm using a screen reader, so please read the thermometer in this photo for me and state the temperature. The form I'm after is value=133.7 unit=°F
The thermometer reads value=8 unit=°F
